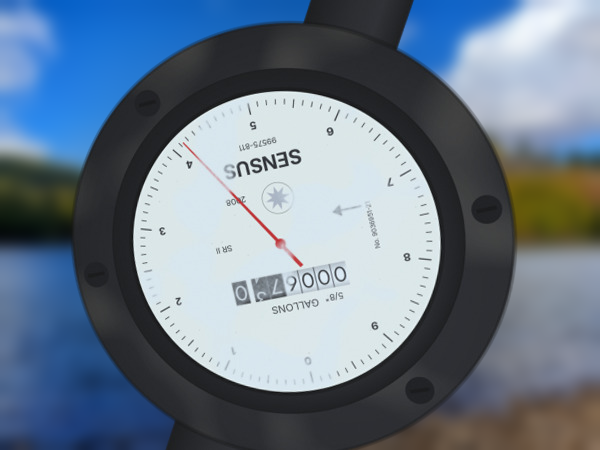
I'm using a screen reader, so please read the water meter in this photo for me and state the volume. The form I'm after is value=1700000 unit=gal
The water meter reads value=6734.1 unit=gal
